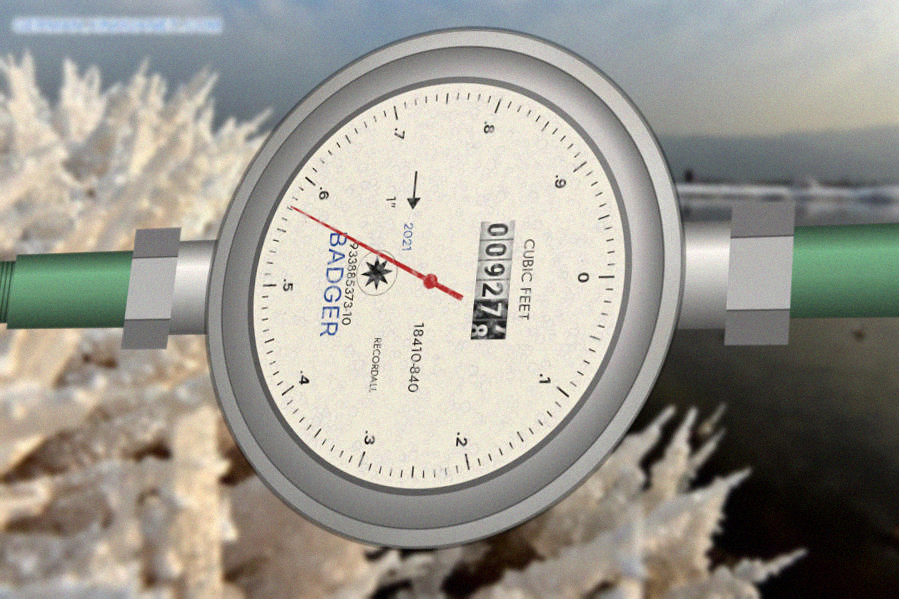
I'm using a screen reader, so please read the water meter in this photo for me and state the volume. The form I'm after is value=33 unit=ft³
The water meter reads value=9277.57 unit=ft³
